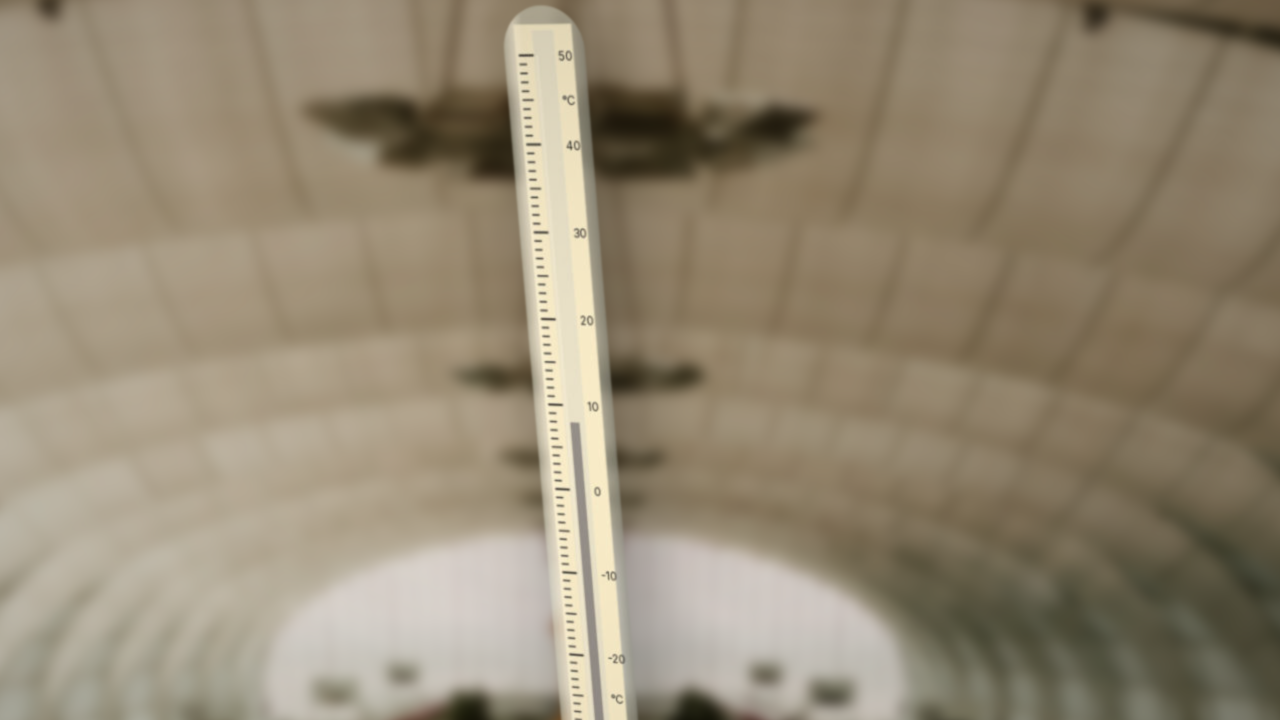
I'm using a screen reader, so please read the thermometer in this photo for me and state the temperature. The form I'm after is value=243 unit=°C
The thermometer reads value=8 unit=°C
